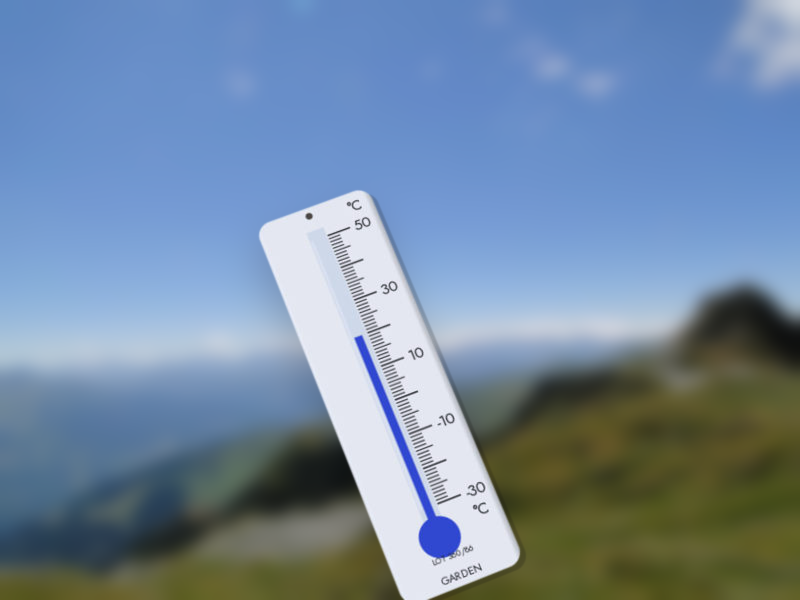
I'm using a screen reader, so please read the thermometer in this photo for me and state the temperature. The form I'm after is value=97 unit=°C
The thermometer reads value=20 unit=°C
